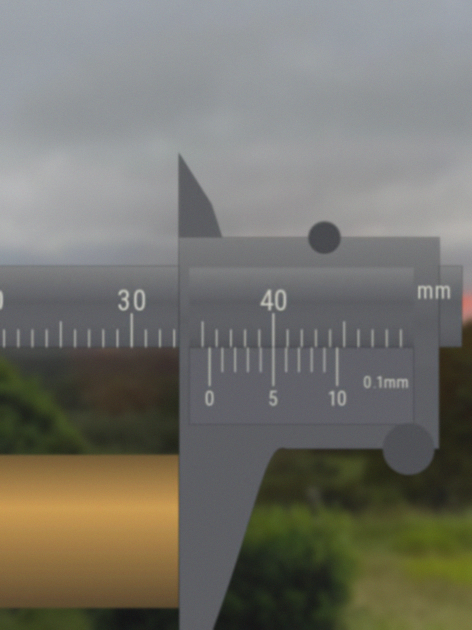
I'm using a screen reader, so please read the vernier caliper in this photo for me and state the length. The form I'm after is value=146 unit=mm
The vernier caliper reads value=35.5 unit=mm
